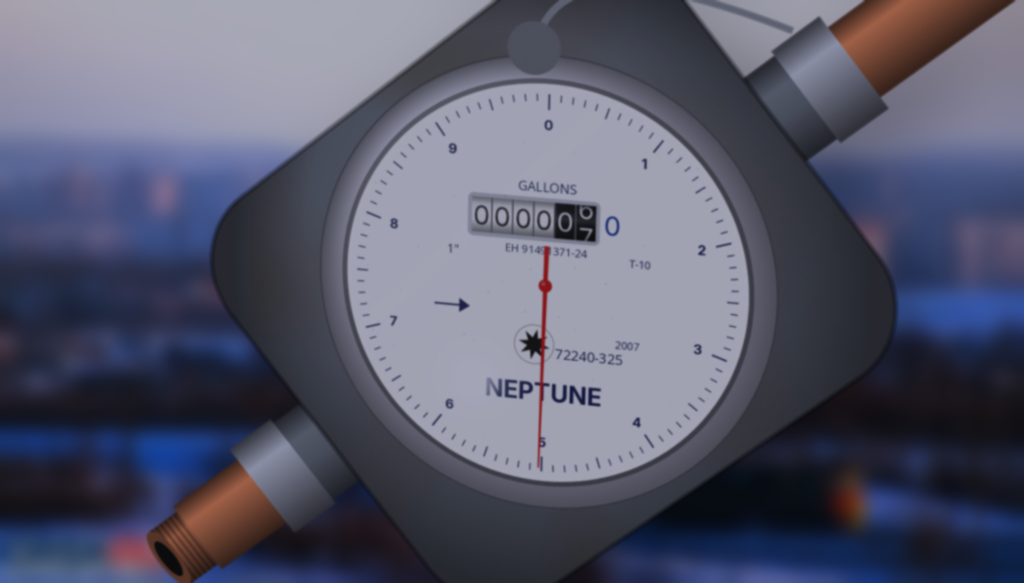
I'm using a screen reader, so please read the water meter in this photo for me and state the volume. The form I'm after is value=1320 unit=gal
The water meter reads value=65.0 unit=gal
